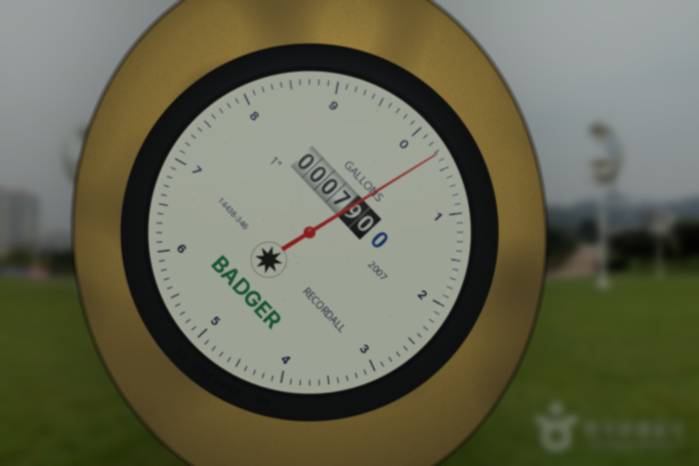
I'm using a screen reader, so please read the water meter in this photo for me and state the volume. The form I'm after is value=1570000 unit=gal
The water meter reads value=7900.3 unit=gal
